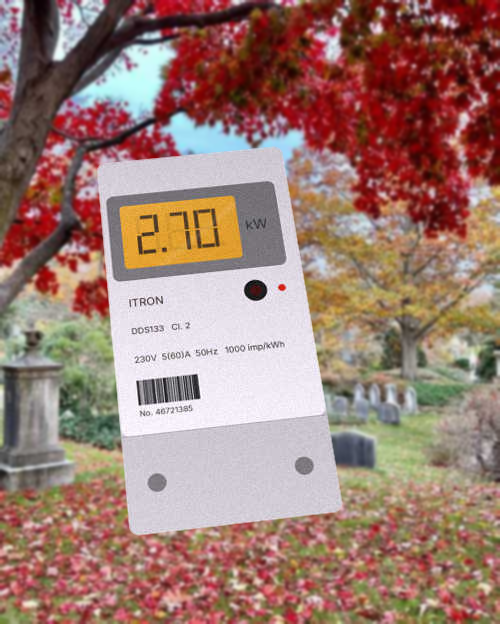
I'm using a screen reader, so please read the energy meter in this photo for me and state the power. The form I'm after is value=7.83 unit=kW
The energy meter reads value=2.70 unit=kW
